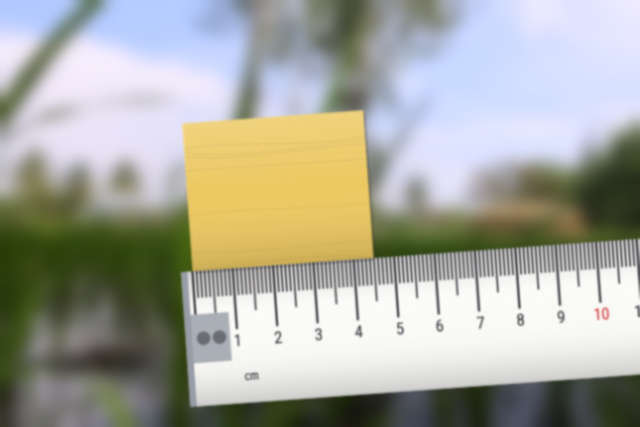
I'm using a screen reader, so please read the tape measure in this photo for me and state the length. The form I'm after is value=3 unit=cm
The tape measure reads value=4.5 unit=cm
